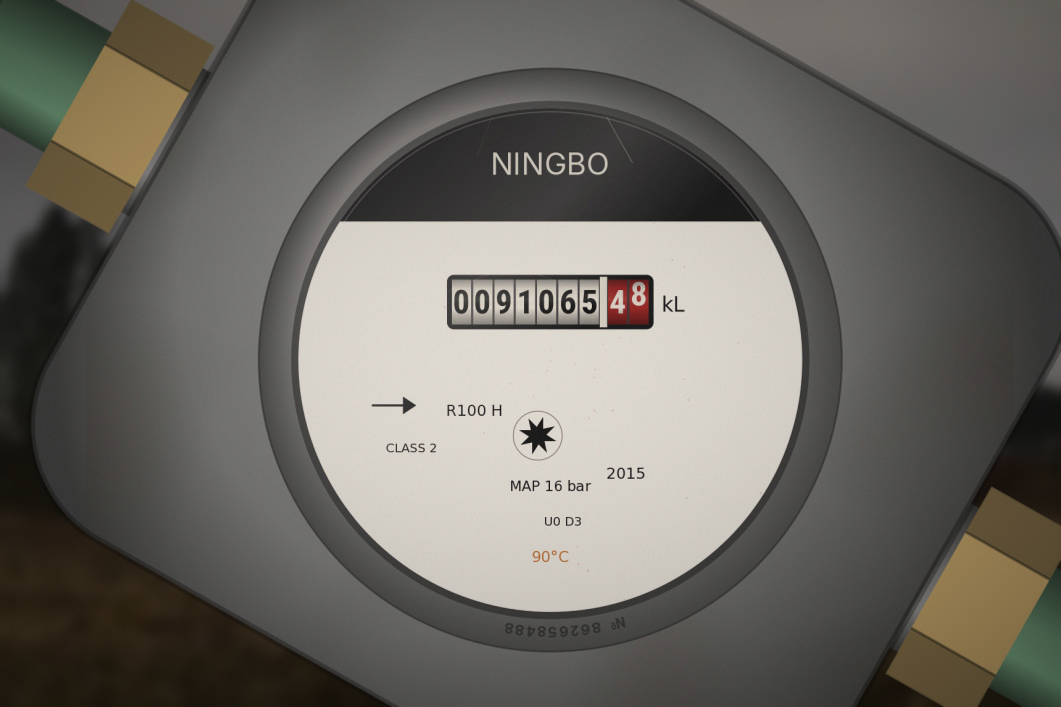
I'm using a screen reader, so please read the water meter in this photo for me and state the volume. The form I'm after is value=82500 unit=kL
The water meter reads value=91065.48 unit=kL
